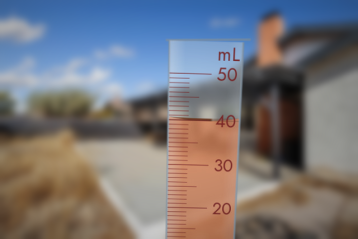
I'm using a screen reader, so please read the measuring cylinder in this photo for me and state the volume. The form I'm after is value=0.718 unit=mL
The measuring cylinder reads value=40 unit=mL
